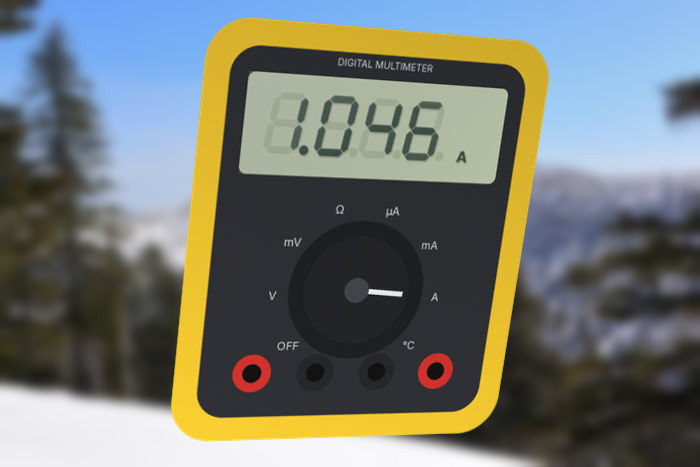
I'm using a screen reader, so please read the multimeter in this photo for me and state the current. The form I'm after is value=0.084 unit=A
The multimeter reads value=1.046 unit=A
